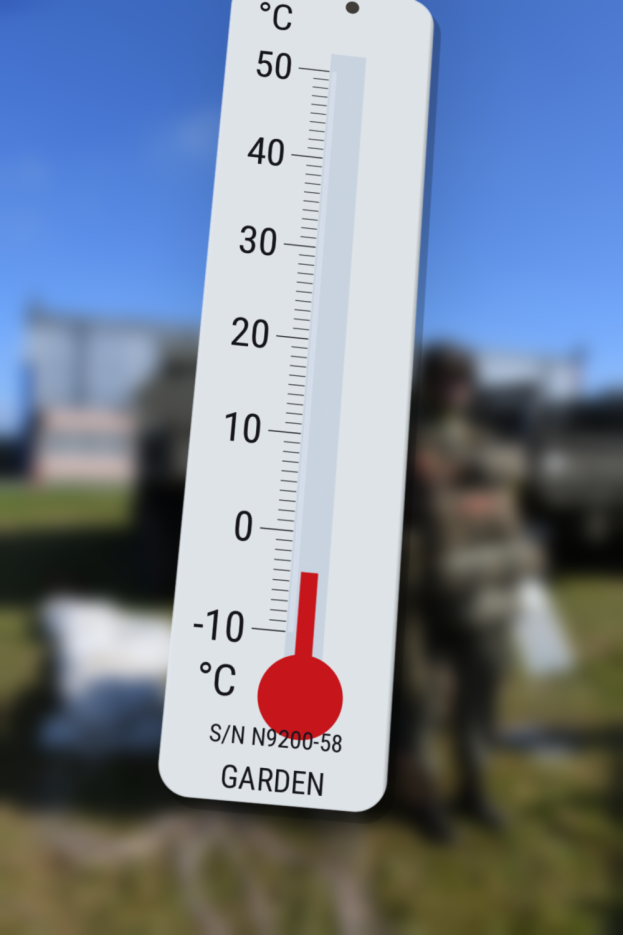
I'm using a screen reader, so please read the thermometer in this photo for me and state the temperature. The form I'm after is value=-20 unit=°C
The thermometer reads value=-4 unit=°C
